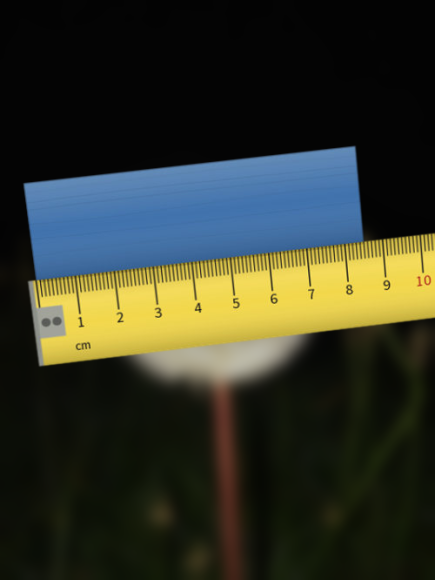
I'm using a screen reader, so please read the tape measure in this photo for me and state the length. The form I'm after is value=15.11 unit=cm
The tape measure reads value=8.5 unit=cm
